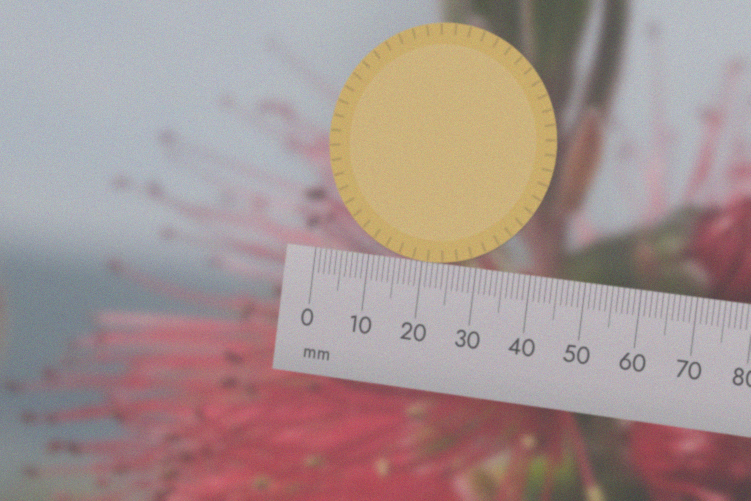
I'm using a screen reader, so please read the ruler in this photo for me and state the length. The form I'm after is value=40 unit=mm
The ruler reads value=42 unit=mm
